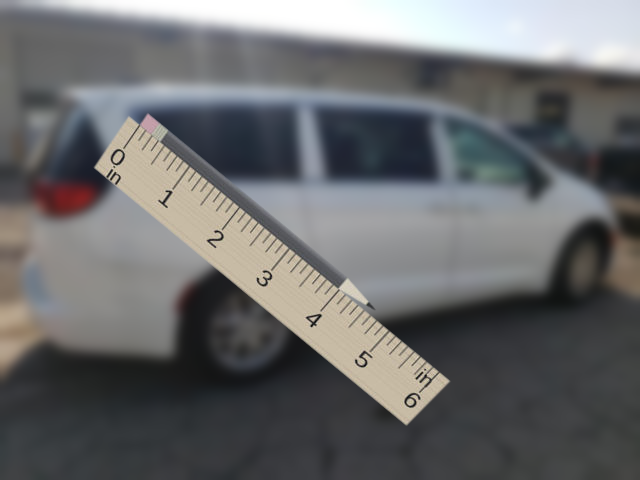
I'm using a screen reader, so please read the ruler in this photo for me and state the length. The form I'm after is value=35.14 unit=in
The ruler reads value=4.625 unit=in
